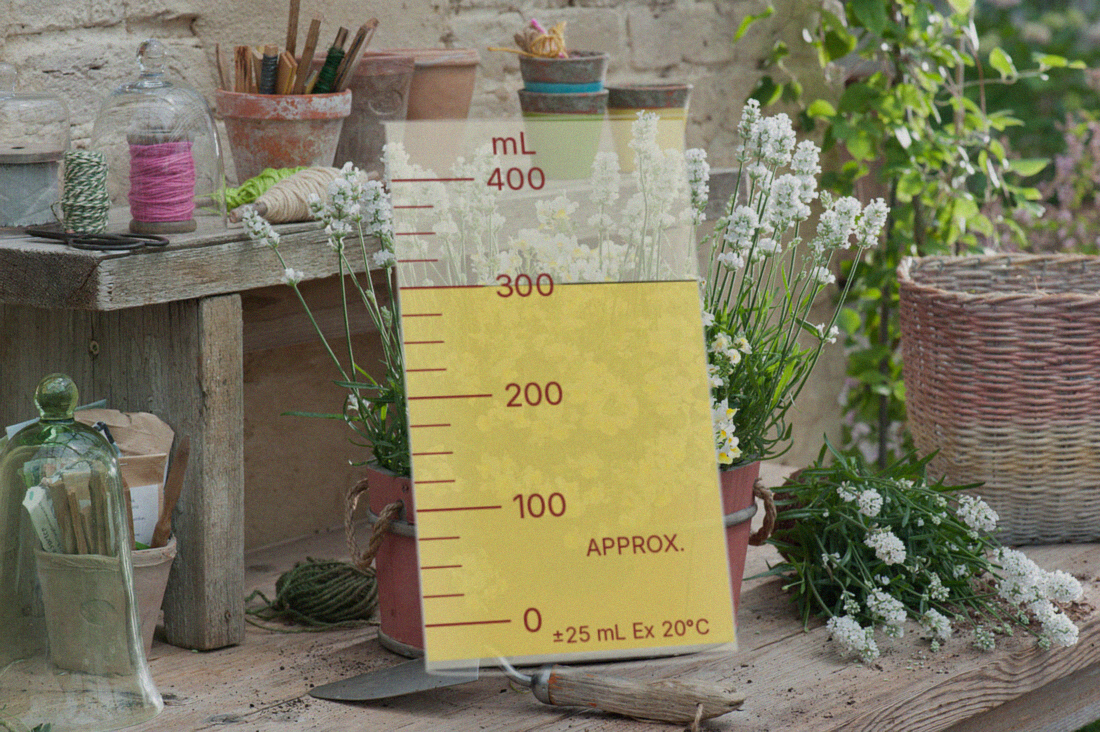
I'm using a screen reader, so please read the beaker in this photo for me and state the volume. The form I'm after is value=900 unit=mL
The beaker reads value=300 unit=mL
